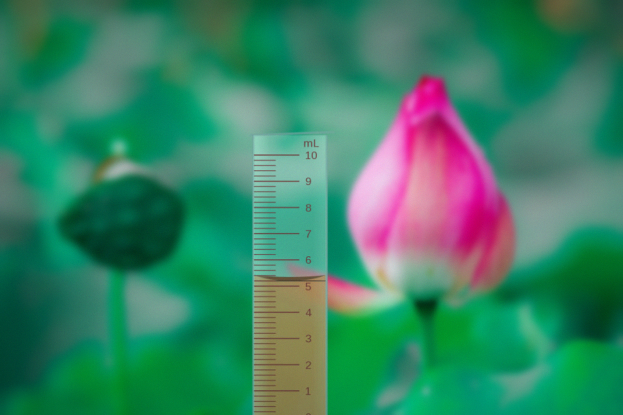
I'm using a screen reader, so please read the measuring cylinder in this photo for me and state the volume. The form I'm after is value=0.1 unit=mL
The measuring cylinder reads value=5.2 unit=mL
